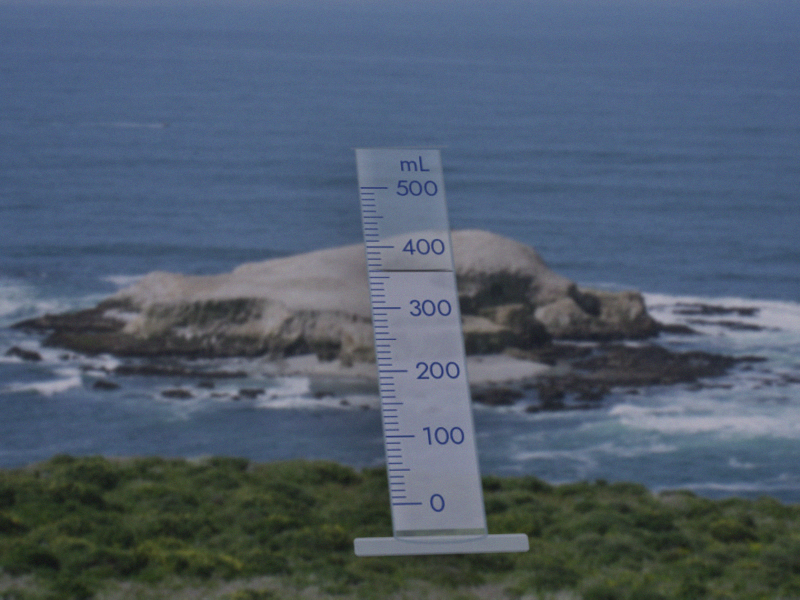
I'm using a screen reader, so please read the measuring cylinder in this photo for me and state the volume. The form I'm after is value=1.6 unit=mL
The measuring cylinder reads value=360 unit=mL
